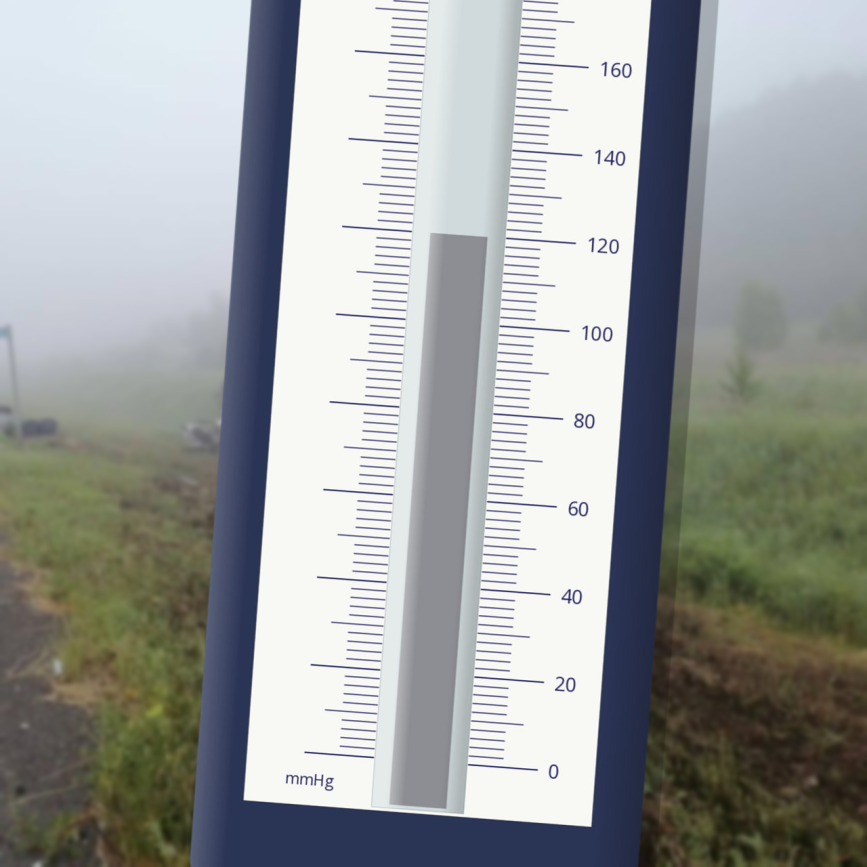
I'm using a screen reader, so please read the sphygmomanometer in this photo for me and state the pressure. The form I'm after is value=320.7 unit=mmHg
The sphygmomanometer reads value=120 unit=mmHg
